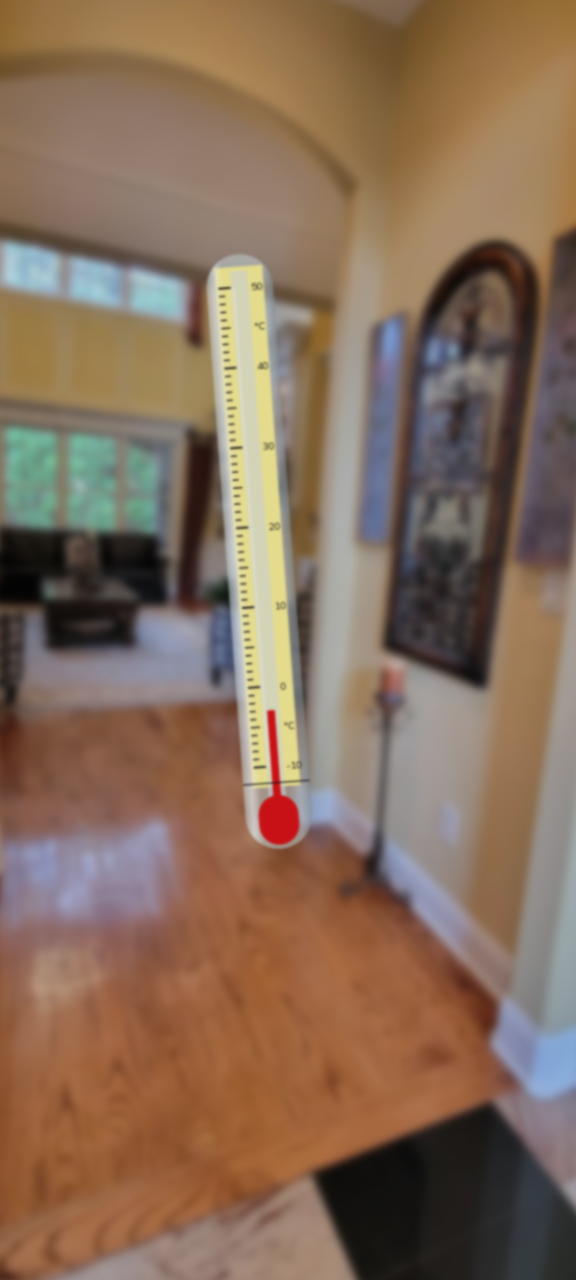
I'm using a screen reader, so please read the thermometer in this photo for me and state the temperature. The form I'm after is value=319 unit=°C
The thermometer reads value=-3 unit=°C
